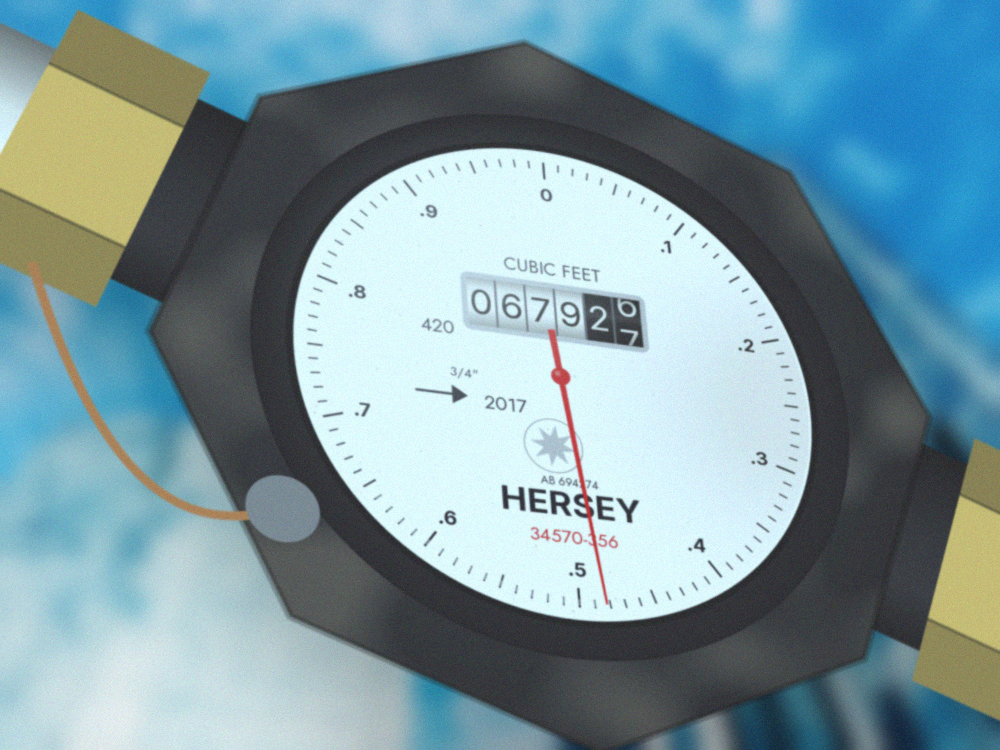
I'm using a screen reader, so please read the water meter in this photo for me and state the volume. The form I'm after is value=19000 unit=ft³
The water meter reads value=67926.48 unit=ft³
